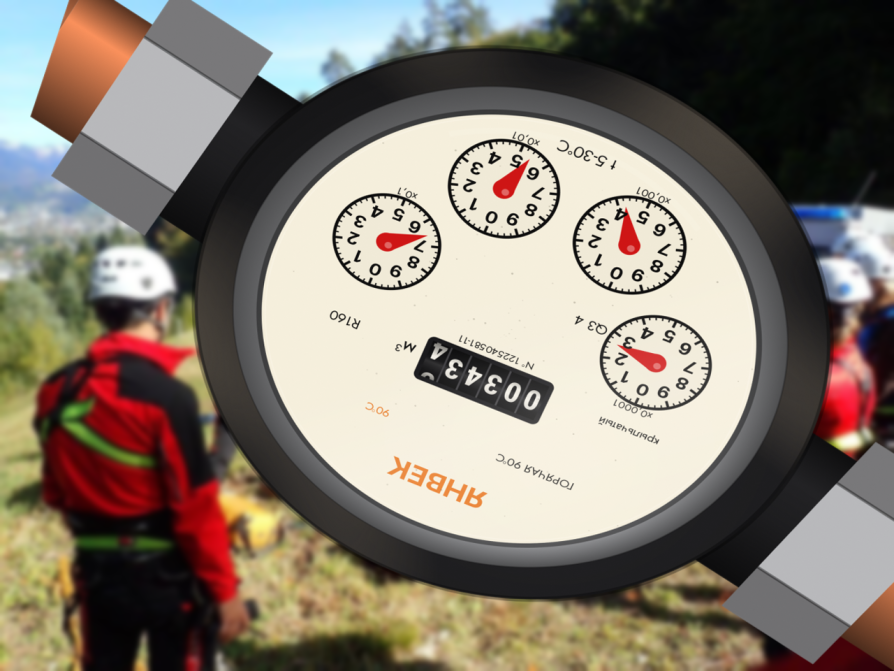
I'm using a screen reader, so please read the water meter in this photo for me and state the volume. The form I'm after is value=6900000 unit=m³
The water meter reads value=3433.6542 unit=m³
